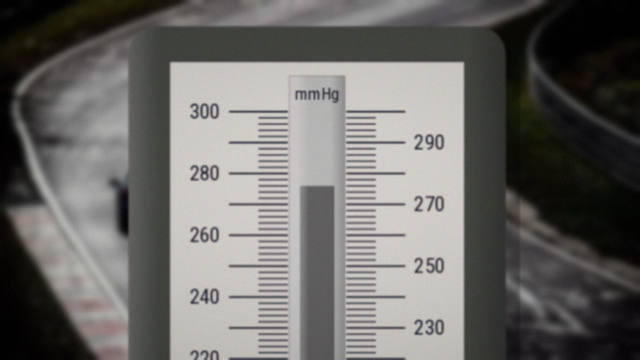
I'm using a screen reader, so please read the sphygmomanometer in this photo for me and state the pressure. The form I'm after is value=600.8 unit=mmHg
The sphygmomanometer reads value=276 unit=mmHg
